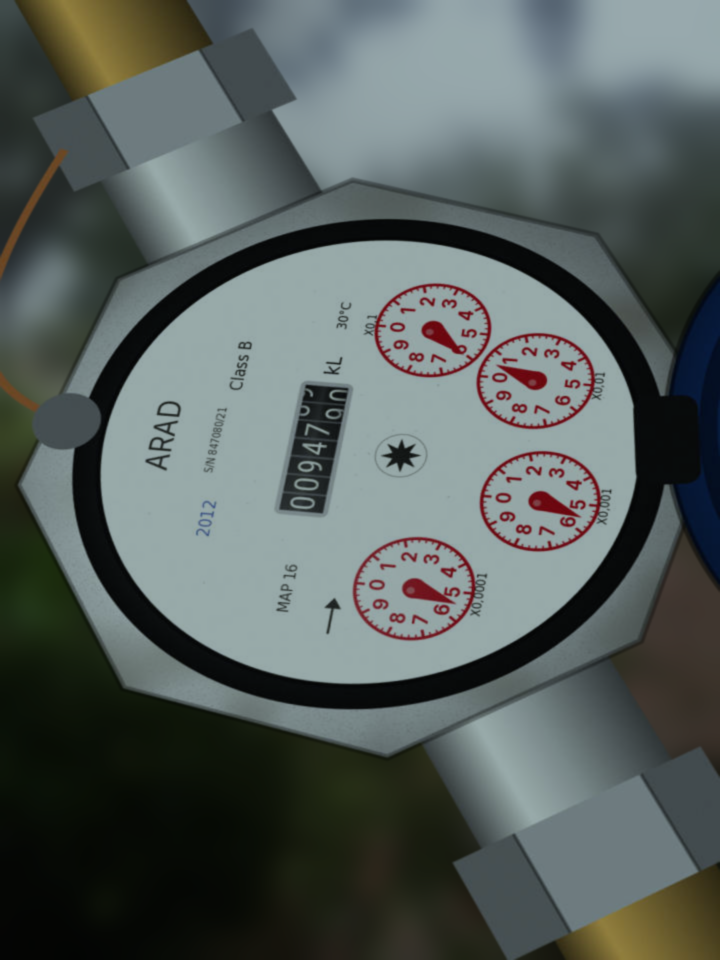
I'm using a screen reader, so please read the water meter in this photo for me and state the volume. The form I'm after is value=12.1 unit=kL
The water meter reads value=94789.6055 unit=kL
